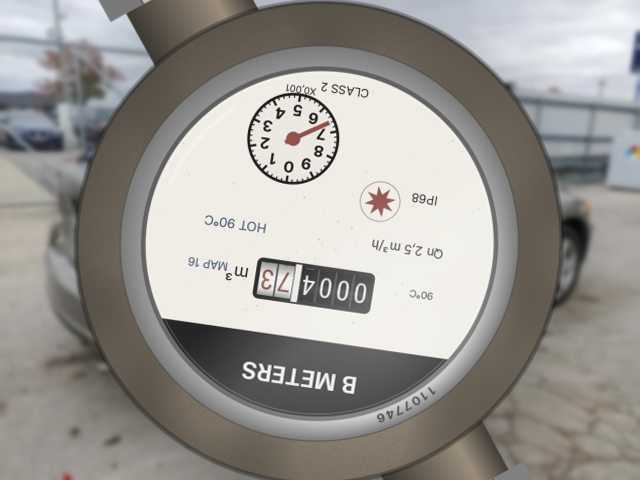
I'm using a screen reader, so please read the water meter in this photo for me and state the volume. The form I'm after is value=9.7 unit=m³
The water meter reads value=4.736 unit=m³
